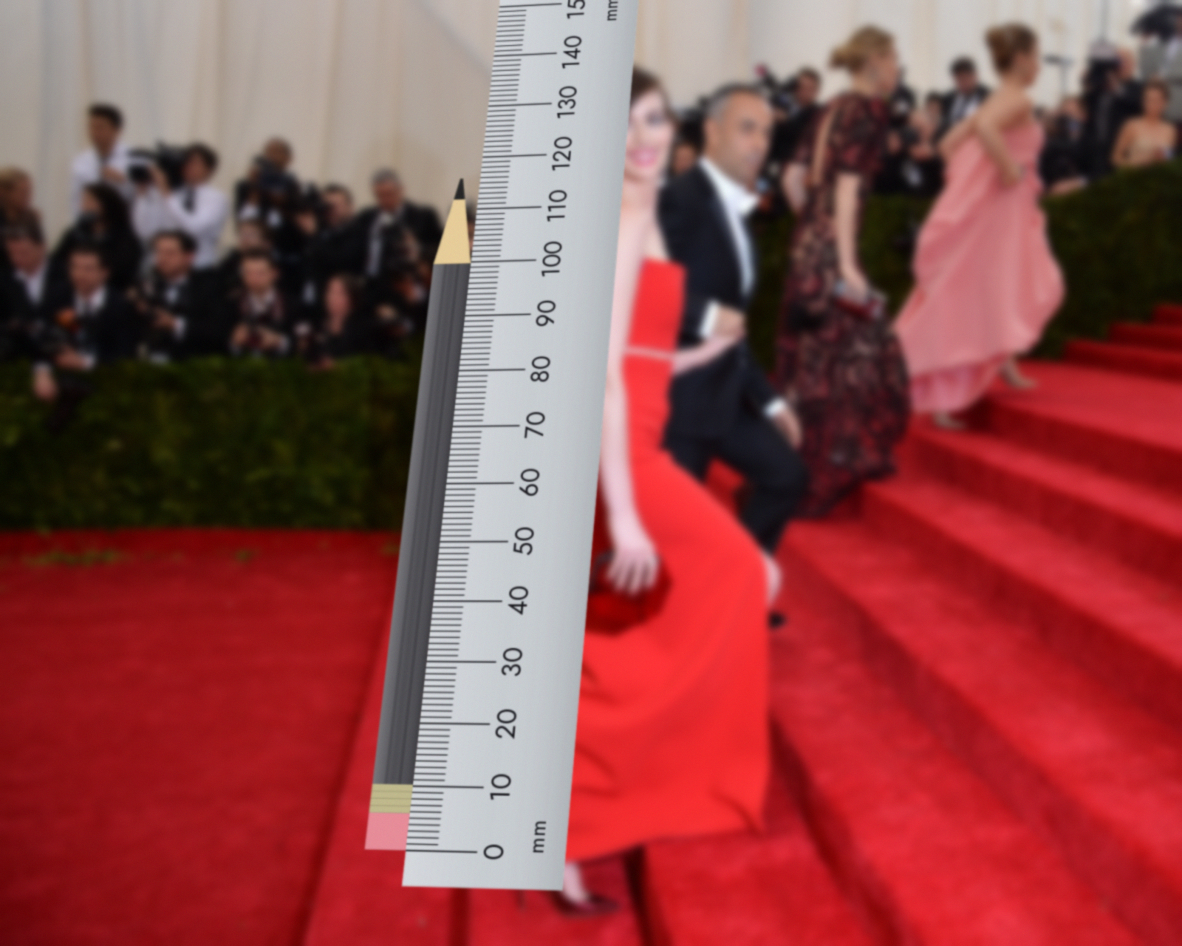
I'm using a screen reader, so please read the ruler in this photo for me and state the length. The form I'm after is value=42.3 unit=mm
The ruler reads value=116 unit=mm
